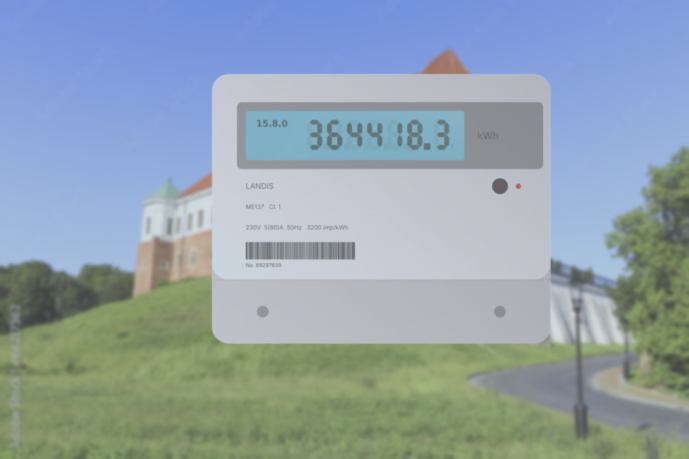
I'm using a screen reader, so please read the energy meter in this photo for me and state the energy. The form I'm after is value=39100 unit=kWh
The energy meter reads value=364418.3 unit=kWh
